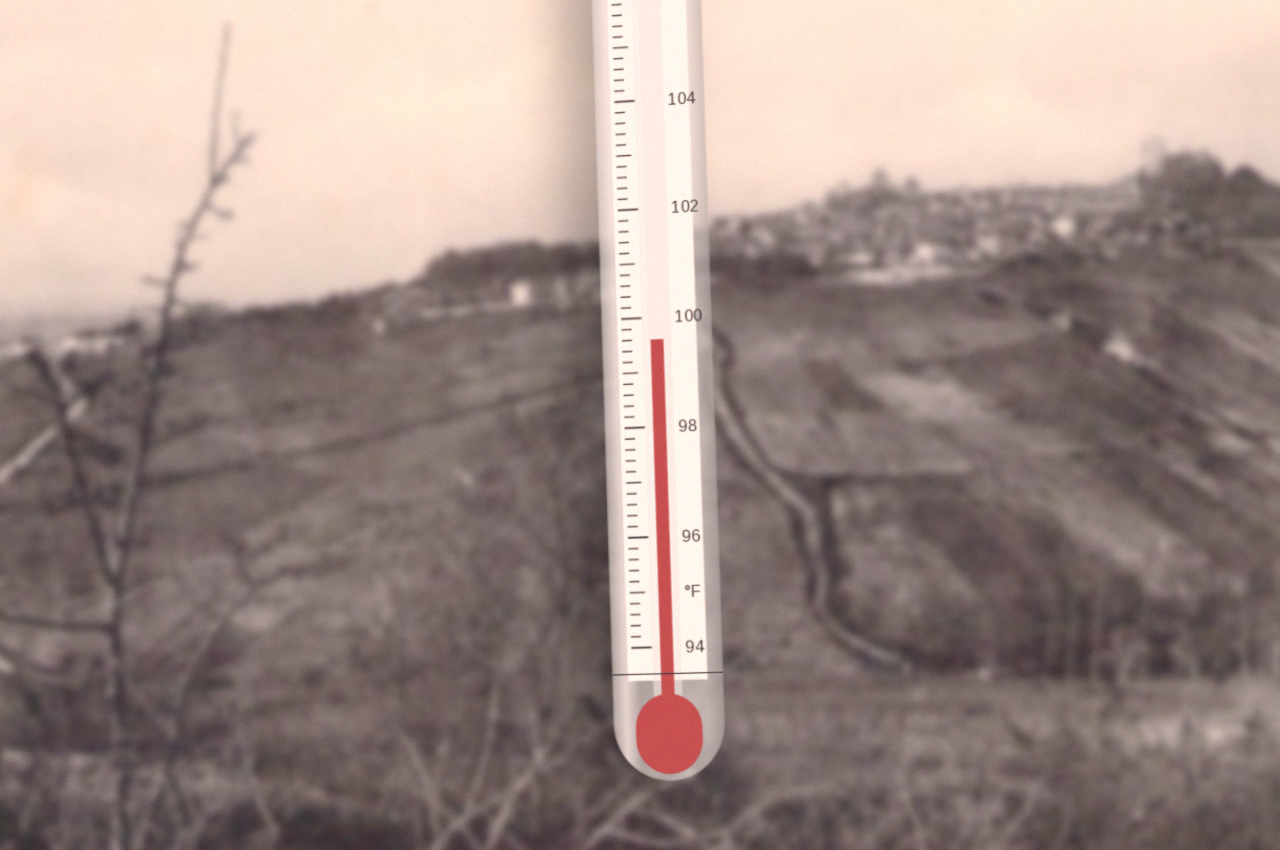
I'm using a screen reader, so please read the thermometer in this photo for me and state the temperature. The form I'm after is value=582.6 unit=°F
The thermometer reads value=99.6 unit=°F
